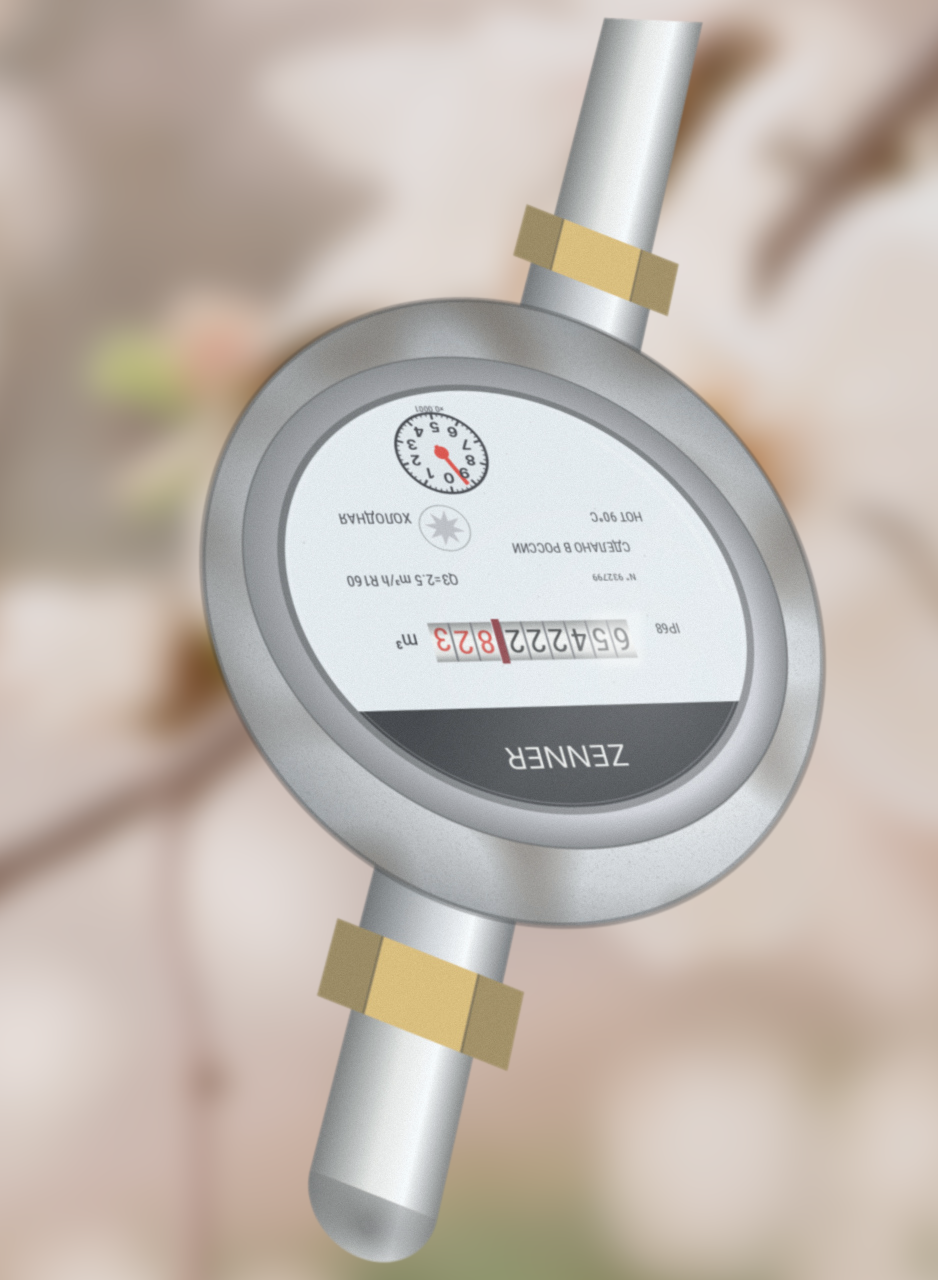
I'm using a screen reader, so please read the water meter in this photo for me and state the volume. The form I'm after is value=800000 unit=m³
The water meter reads value=654222.8229 unit=m³
